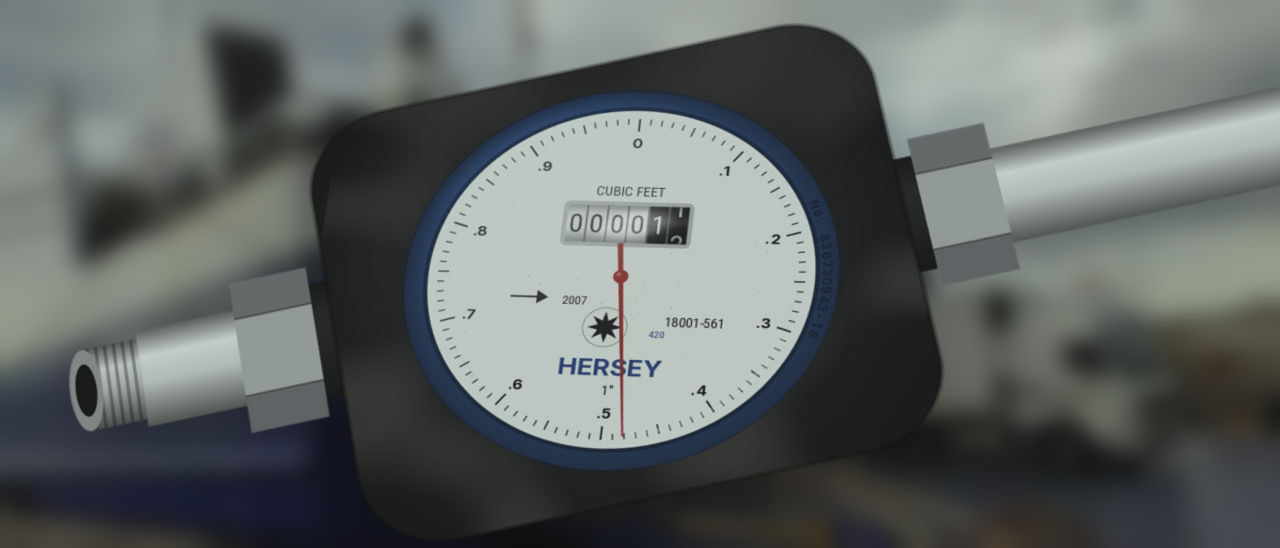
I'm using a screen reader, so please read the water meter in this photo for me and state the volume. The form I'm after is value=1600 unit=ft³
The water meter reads value=11.48 unit=ft³
